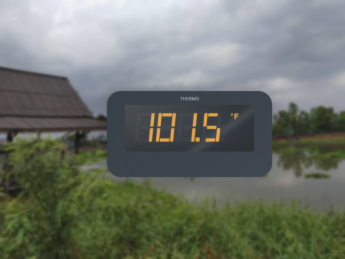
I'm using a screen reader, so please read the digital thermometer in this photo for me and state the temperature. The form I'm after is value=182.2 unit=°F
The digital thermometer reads value=101.5 unit=°F
